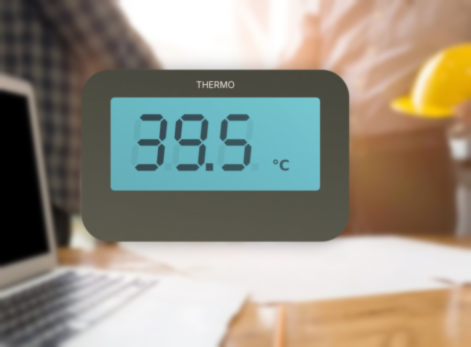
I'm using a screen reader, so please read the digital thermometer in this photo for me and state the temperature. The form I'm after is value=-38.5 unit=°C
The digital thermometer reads value=39.5 unit=°C
